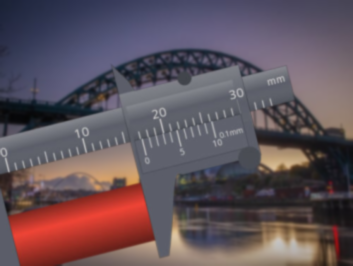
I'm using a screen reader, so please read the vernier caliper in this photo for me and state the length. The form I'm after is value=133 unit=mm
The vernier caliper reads value=17.2 unit=mm
